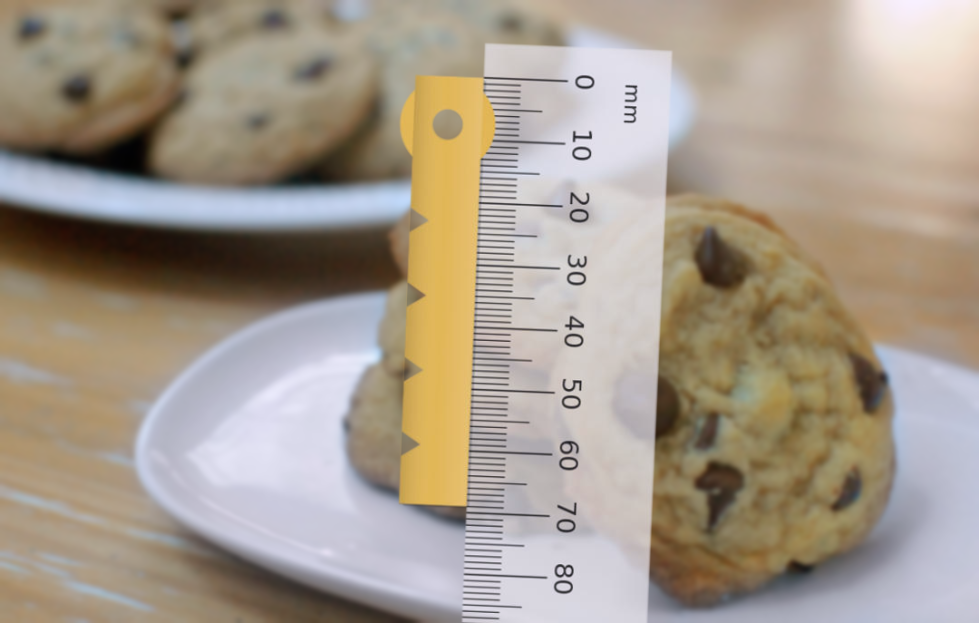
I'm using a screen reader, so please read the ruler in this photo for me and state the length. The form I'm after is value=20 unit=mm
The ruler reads value=69 unit=mm
